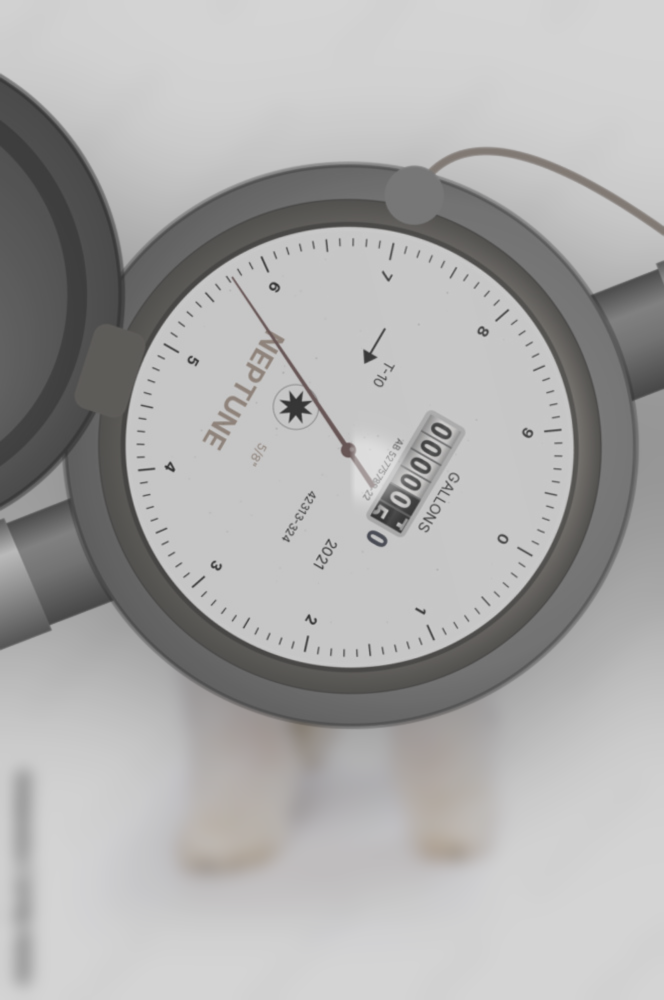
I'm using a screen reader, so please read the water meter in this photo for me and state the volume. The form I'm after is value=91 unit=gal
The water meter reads value=45.7 unit=gal
